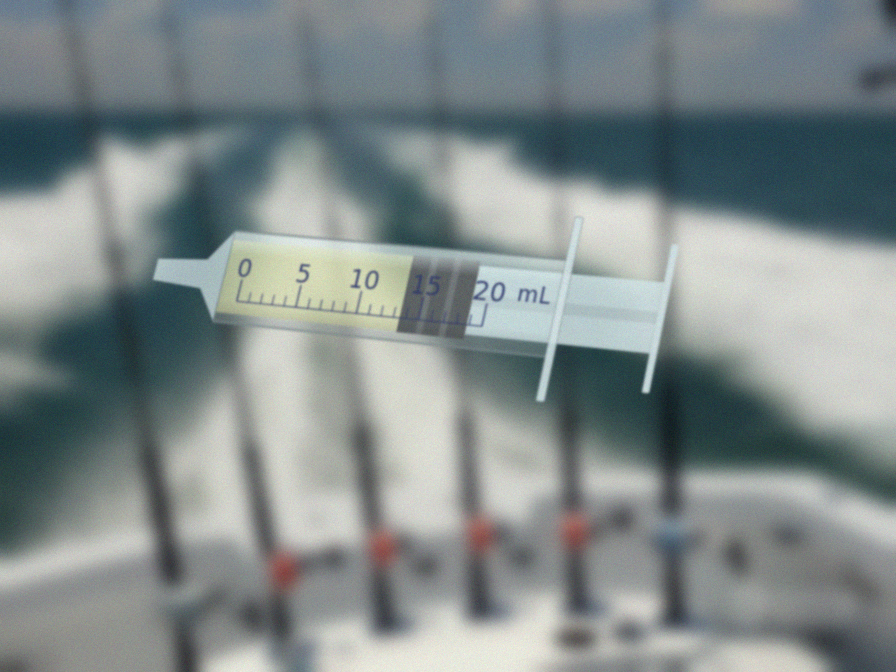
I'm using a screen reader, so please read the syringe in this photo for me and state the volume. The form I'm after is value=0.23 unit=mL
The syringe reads value=13.5 unit=mL
